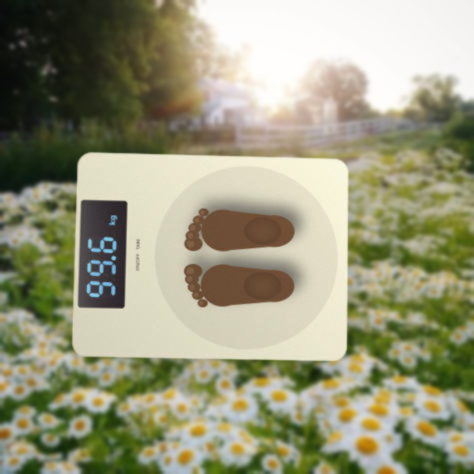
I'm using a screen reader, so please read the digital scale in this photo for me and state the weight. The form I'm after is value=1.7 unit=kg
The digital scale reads value=99.6 unit=kg
